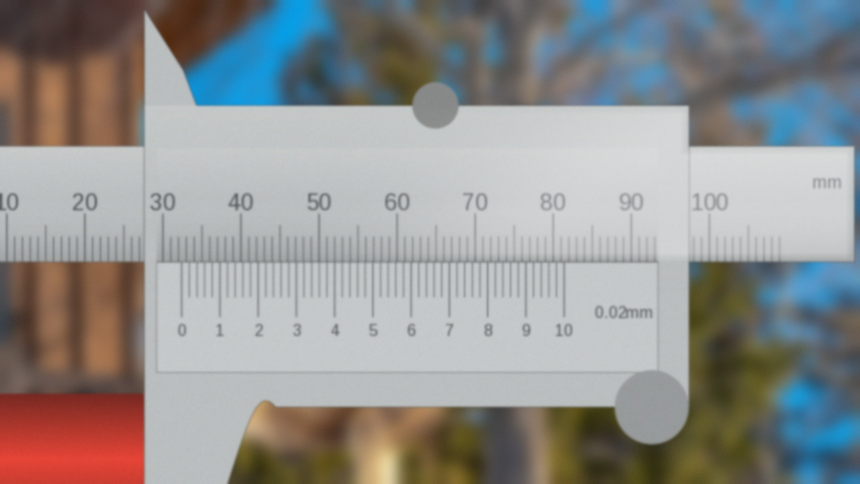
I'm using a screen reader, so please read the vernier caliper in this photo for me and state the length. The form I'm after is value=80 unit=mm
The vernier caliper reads value=32.4 unit=mm
